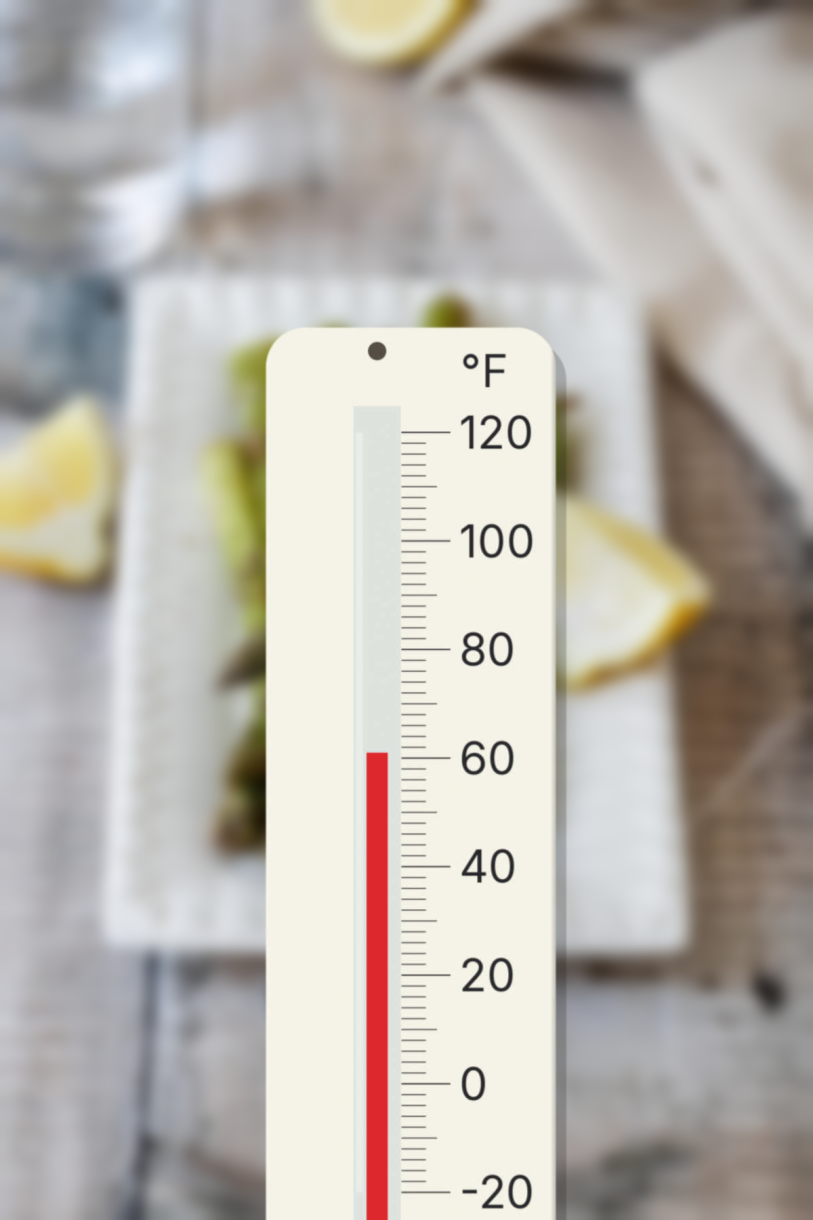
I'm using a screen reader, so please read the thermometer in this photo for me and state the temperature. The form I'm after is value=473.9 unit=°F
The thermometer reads value=61 unit=°F
